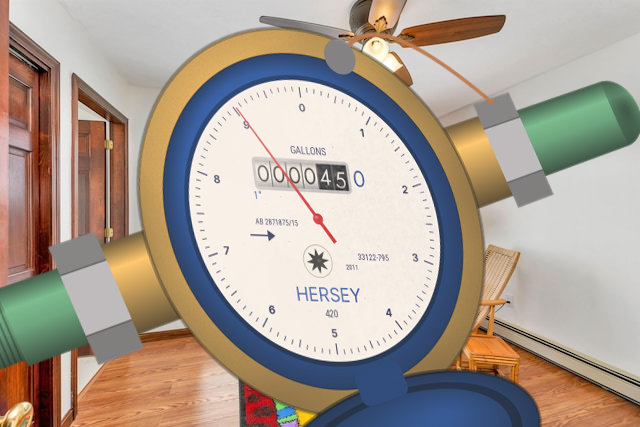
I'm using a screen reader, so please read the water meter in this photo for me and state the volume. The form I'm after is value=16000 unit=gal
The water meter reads value=449.0 unit=gal
